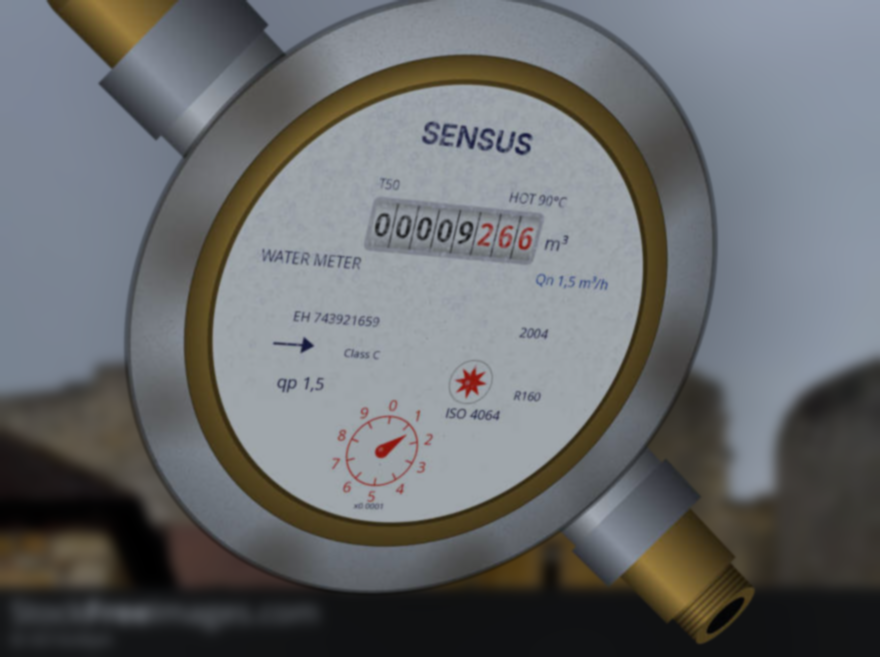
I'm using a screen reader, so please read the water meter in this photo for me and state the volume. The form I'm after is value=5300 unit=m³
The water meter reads value=9.2661 unit=m³
